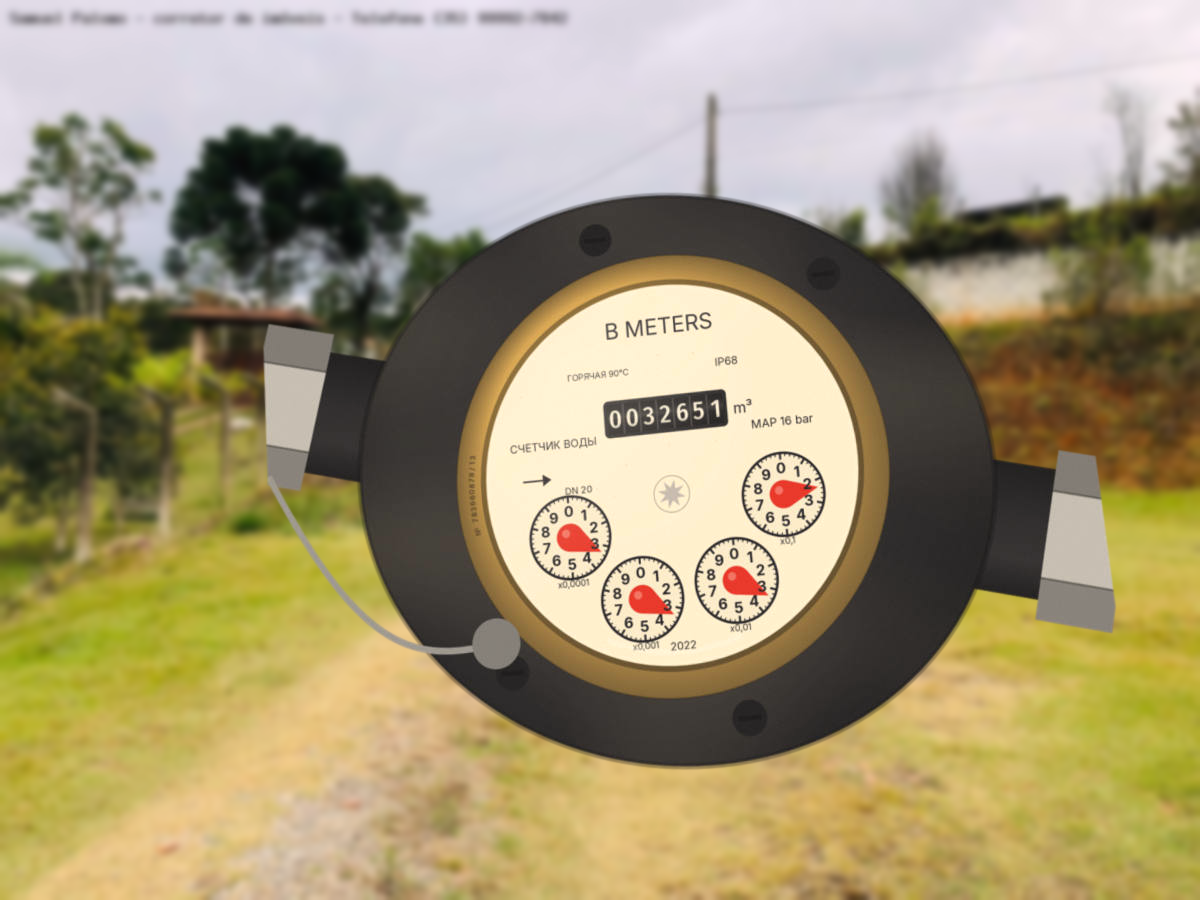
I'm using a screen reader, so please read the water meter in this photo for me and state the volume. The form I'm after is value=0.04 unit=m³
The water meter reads value=32651.2333 unit=m³
